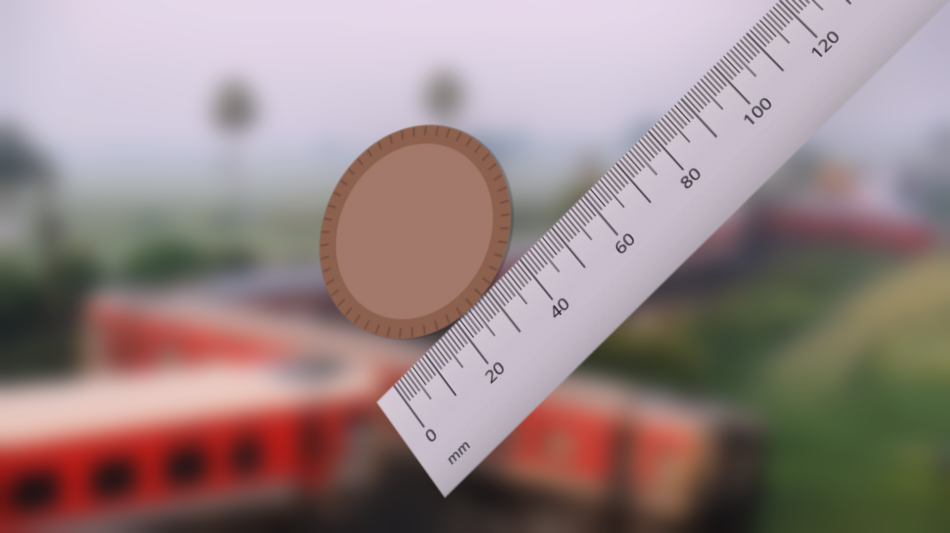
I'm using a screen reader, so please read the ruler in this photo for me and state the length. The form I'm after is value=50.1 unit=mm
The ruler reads value=50 unit=mm
